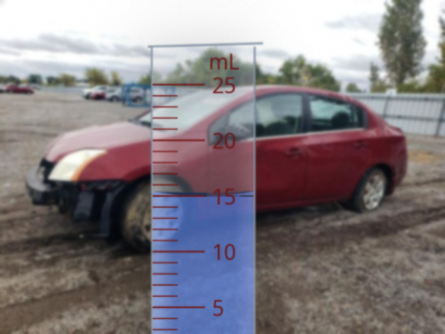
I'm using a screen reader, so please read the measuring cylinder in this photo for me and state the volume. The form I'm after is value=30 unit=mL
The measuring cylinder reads value=15 unit=mL
